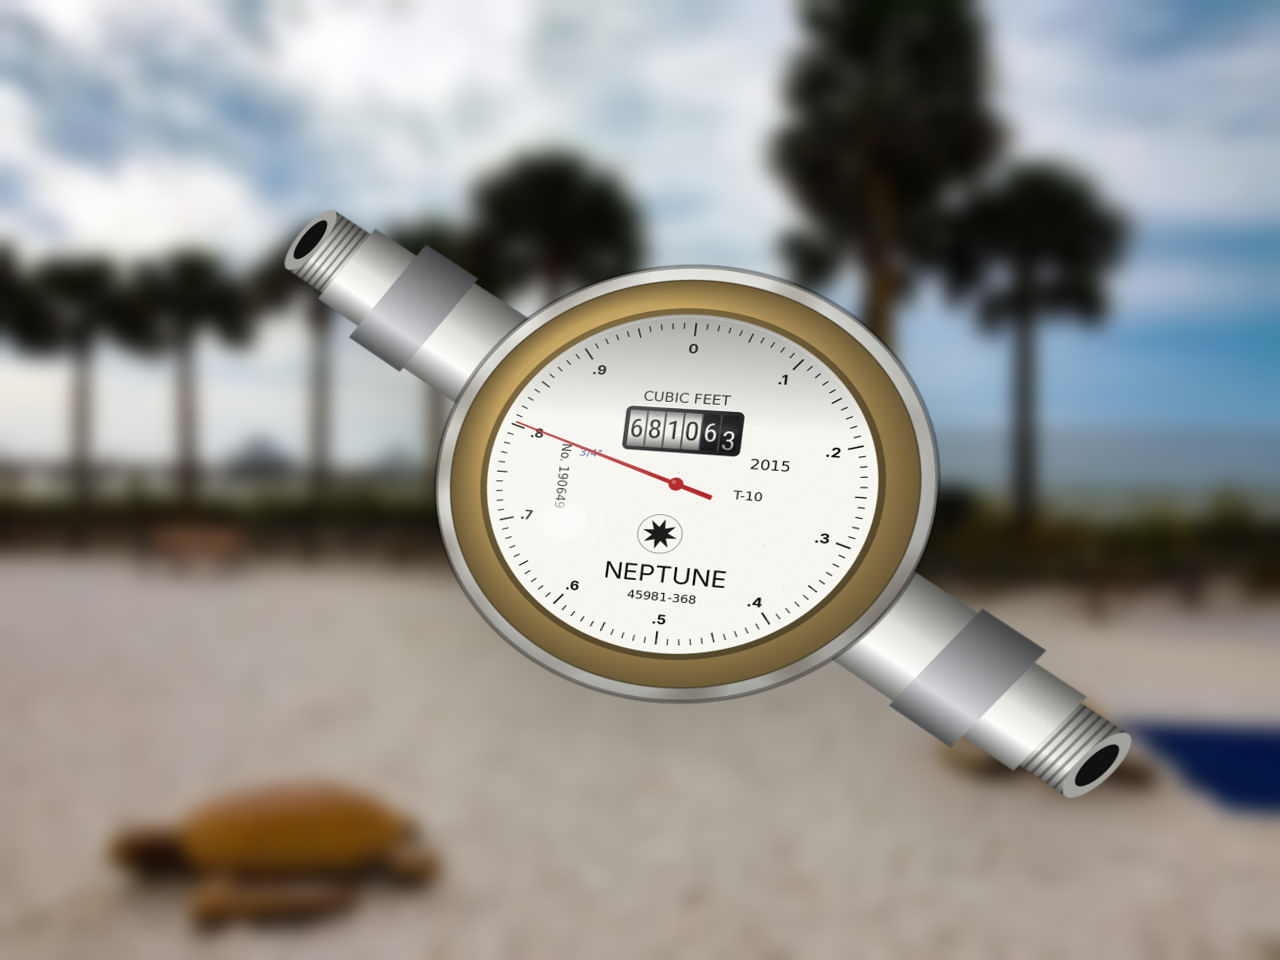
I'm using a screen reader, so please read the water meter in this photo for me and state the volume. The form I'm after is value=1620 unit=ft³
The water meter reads value=681062.80 unit=ft³
